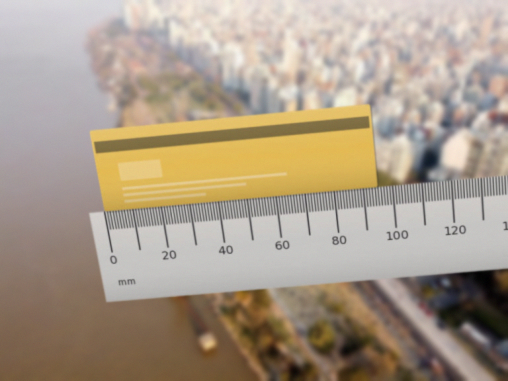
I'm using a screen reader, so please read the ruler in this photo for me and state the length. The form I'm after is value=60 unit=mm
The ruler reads value=95 unit=mm
